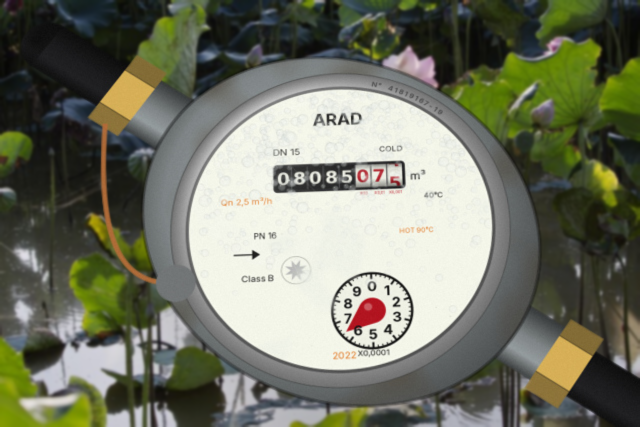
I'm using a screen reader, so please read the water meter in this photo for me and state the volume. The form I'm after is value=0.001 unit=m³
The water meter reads value=8085.0746 unit=m³
